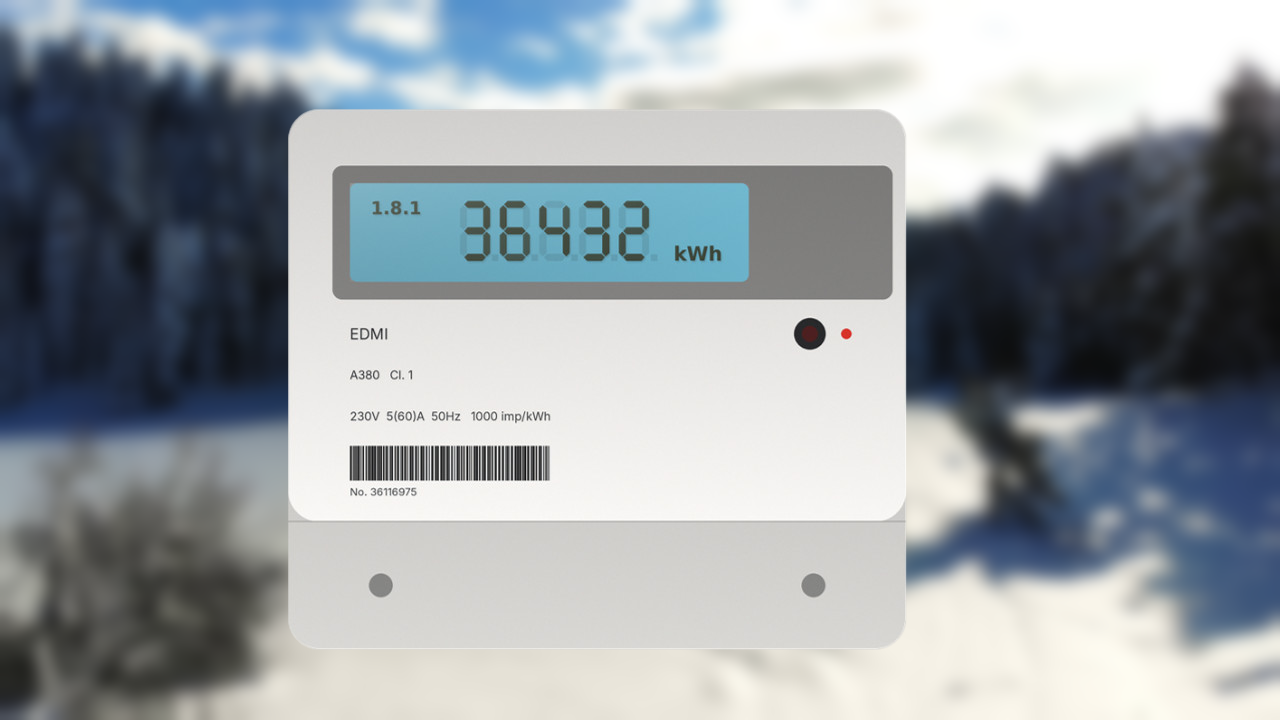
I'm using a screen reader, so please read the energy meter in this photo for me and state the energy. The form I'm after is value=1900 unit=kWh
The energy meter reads value=36432 unit=kWh
